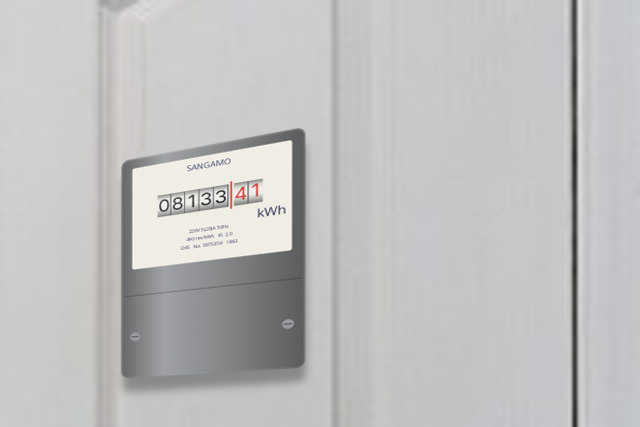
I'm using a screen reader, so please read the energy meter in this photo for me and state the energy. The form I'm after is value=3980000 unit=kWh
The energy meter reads value=8133.41 unit=kWh
